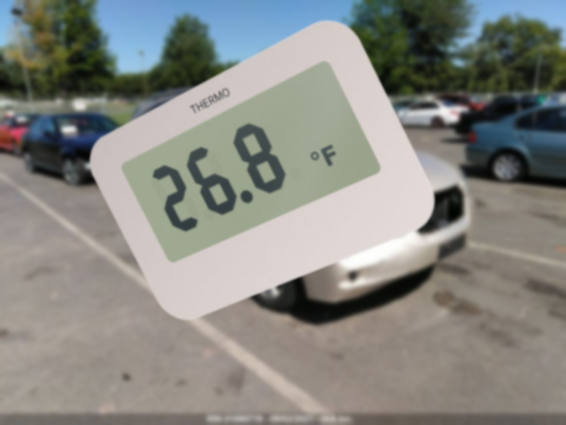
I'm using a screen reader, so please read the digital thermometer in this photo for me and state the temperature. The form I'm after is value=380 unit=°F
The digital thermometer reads value=26.8 unit=°F
